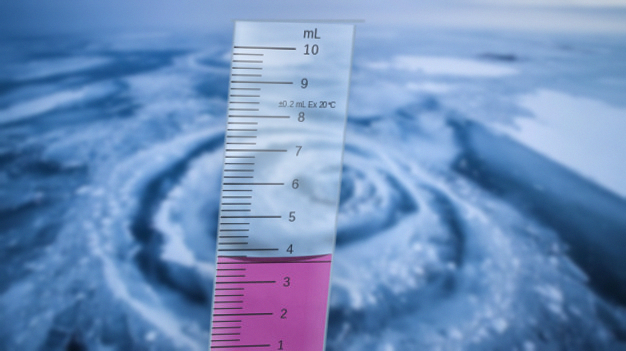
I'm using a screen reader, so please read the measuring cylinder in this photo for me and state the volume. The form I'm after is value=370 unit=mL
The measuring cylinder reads value=3.6 unit=mL
